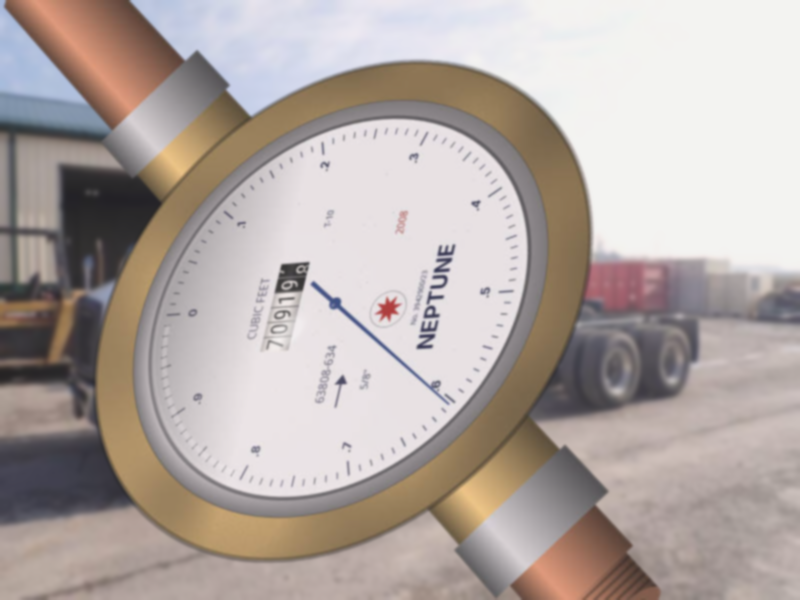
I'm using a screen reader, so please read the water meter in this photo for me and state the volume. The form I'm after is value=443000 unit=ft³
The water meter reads value=709197.60 unit=ft³
